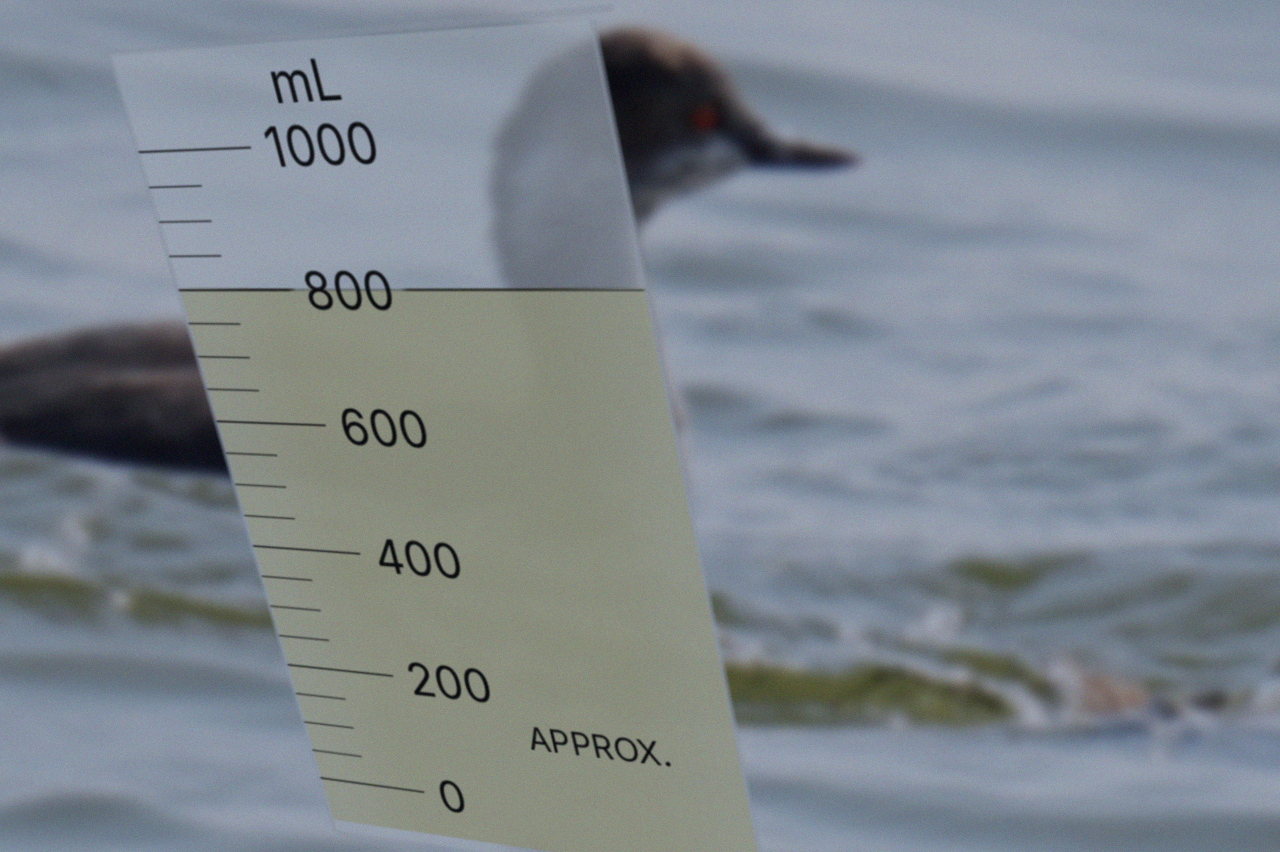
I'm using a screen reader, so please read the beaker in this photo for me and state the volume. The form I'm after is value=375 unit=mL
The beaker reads value=800 unit=mL
